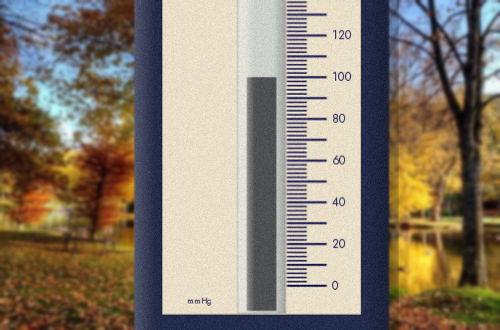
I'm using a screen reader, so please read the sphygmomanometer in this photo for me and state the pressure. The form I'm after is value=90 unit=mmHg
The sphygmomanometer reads value=100 unit=mmHg
